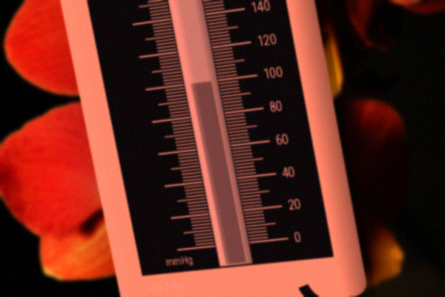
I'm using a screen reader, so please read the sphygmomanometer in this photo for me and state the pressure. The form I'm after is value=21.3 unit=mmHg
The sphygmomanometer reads value=100 unit=mmHg
